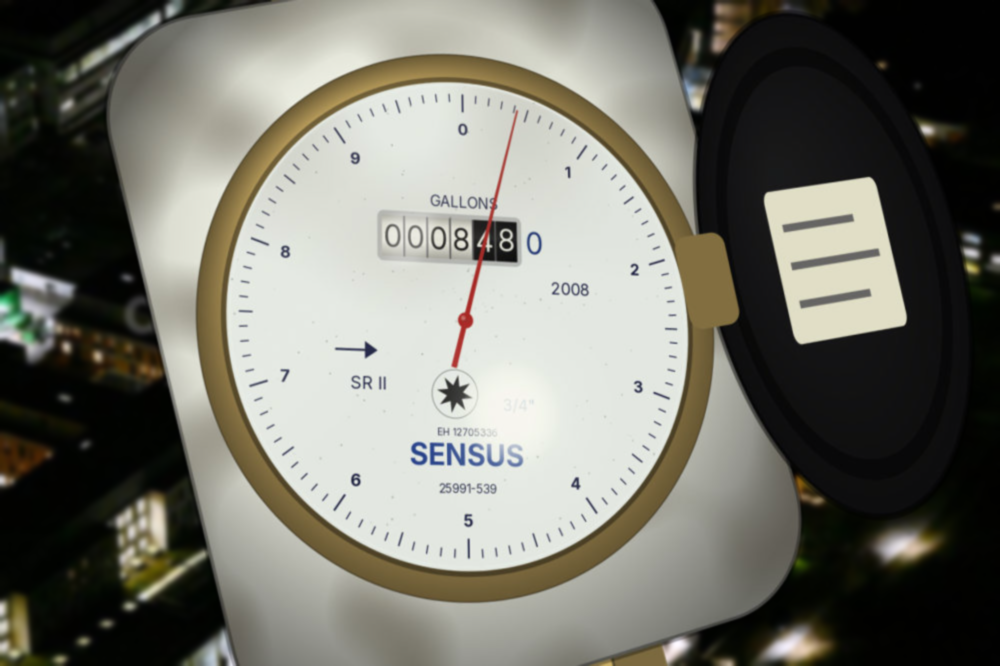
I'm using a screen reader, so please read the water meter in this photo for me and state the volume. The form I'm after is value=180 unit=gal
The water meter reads value=8480.4 unit=gal
